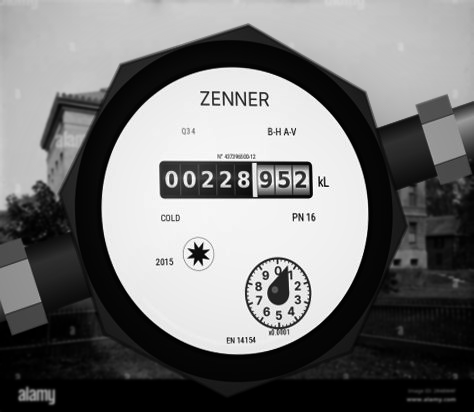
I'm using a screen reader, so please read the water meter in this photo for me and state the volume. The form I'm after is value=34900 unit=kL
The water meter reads value=228.9520 unit=kL
